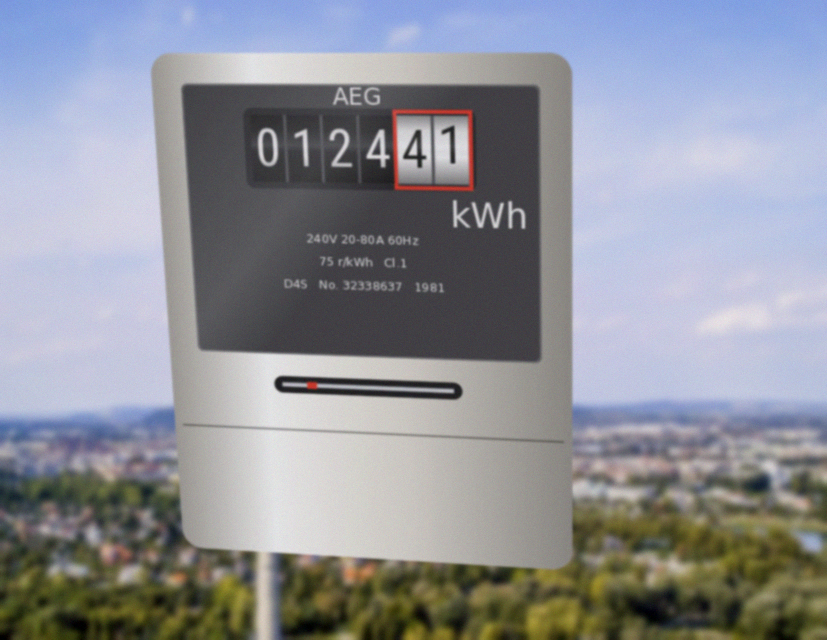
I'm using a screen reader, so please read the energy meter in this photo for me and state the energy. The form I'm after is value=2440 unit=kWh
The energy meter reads value=124.41 unit=kWh
